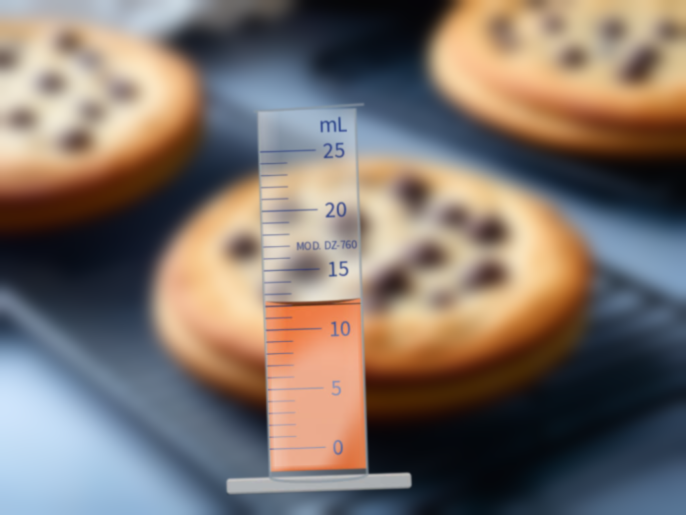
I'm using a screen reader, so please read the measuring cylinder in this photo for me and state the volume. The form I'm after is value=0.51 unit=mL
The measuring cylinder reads value=12 unit=mL
